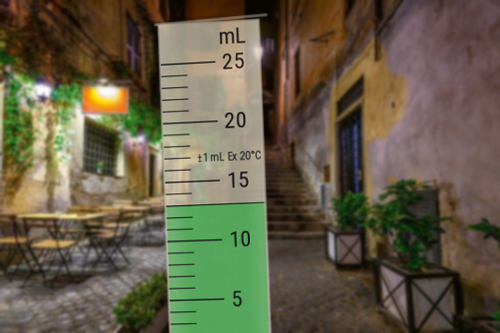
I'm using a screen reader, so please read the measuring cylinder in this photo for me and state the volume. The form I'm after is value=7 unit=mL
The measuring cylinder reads value=13 unit=mL
